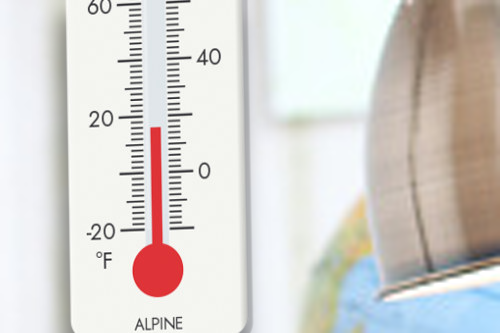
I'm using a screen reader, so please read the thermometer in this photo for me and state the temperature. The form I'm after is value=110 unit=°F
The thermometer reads value=16 unit=°F
